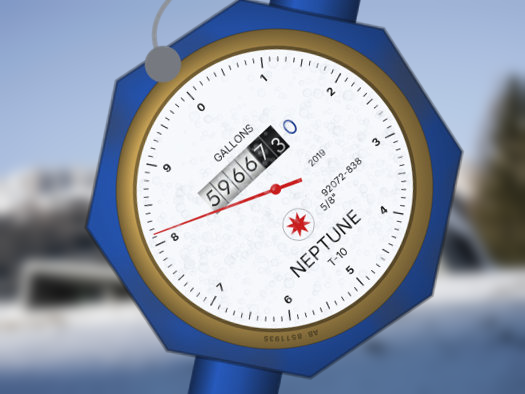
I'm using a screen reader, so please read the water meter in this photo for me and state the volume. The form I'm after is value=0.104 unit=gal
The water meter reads value=5966728.1 unit=gal
